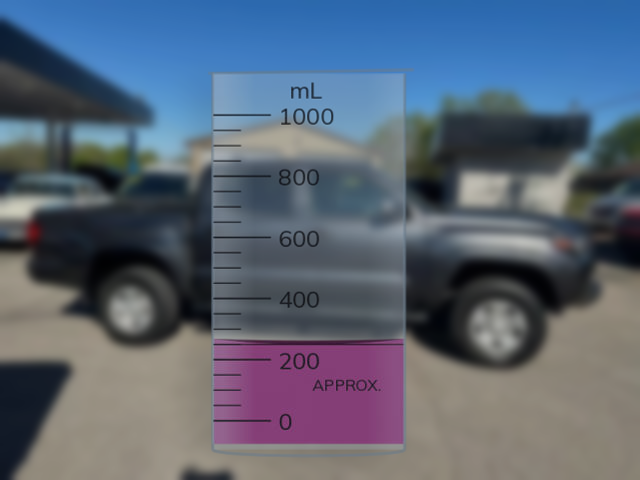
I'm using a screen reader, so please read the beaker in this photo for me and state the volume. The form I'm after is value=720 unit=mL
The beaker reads value=250 unit=mL
